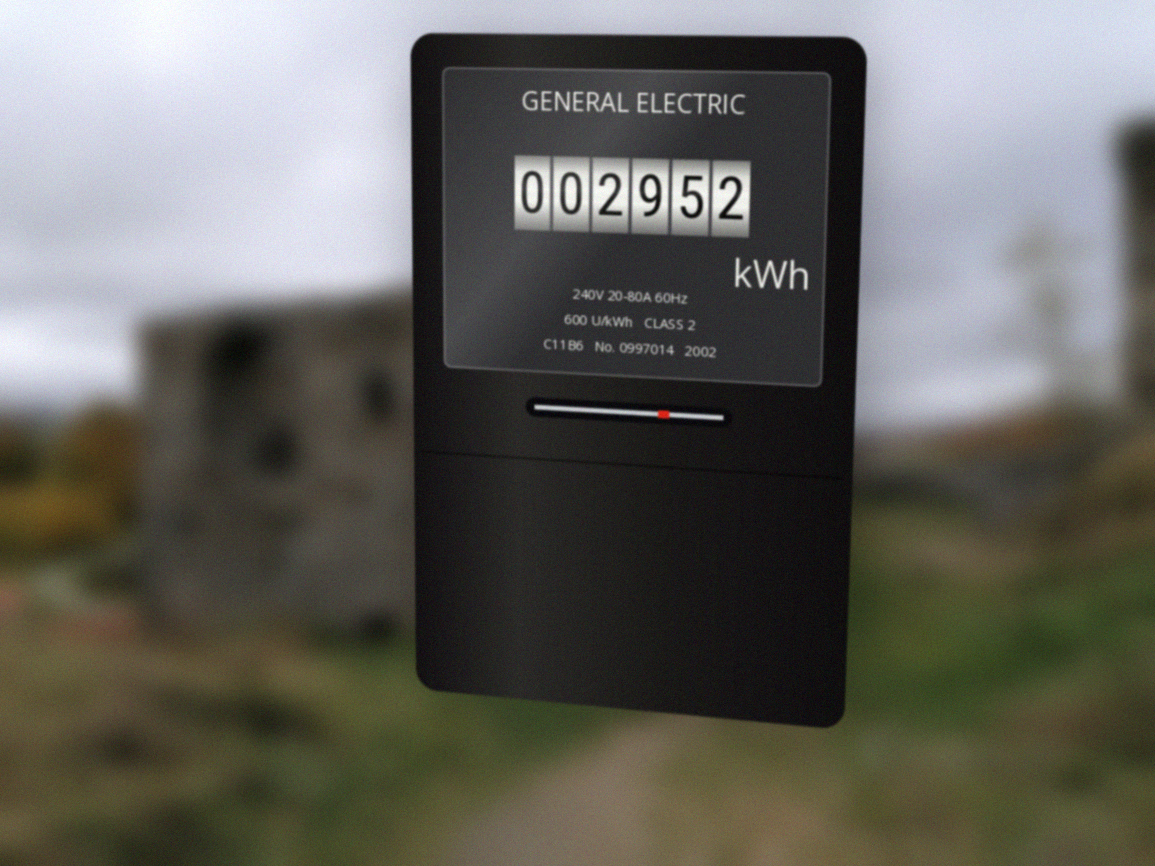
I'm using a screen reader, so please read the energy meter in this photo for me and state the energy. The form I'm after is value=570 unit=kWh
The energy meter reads value=2952 unit=kWh
